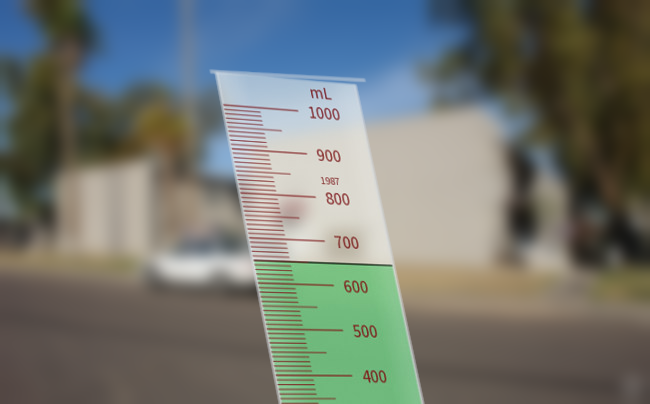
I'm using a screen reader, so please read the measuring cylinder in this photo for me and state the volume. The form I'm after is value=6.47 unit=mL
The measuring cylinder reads value=650 unit=mL
